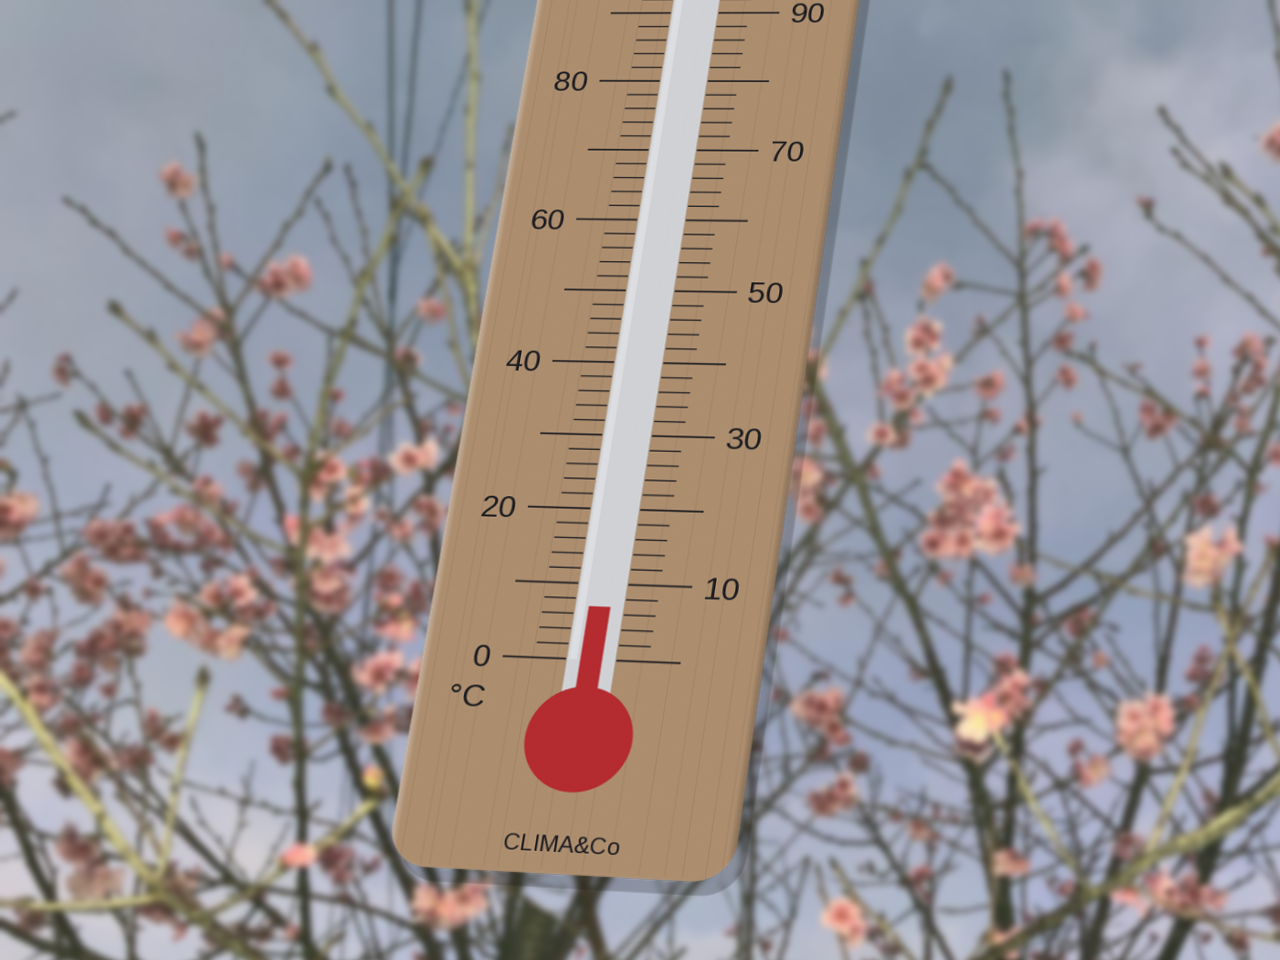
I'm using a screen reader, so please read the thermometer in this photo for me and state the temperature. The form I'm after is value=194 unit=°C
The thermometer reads value=7 unit=°C
